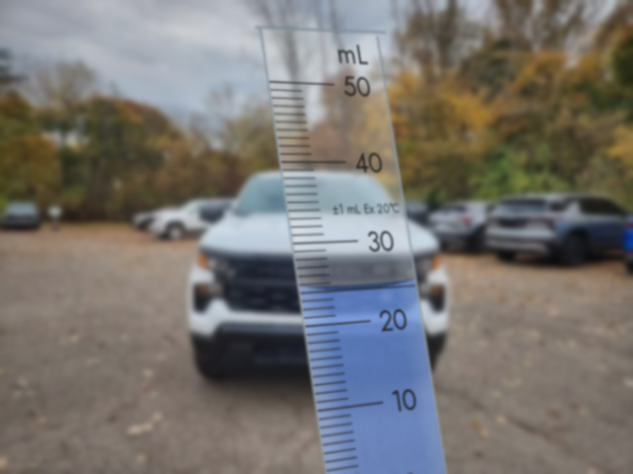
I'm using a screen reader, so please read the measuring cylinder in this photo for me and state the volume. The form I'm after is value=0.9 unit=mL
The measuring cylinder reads value=24 unit=mL
